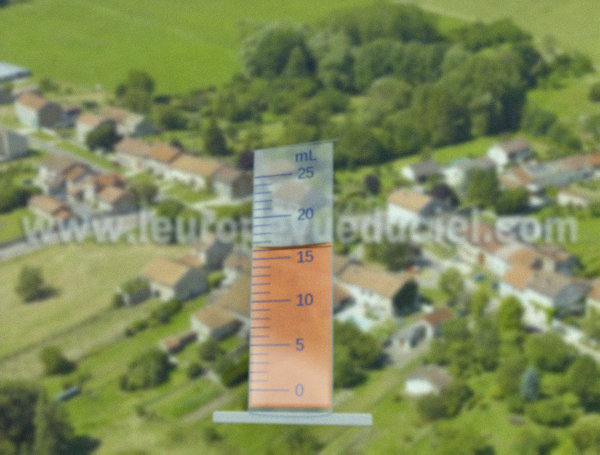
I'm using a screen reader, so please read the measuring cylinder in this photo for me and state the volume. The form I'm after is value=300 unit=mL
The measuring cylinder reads value=16 unit=mL
